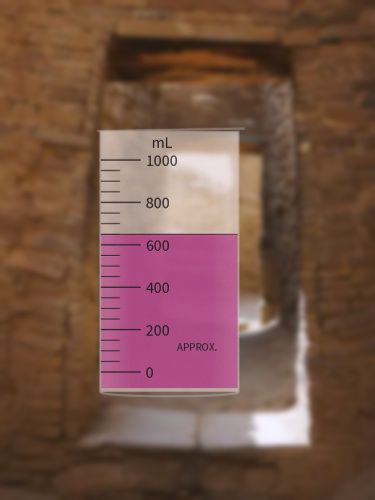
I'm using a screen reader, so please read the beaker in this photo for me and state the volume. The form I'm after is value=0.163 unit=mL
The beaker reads value=650 unit=mL
